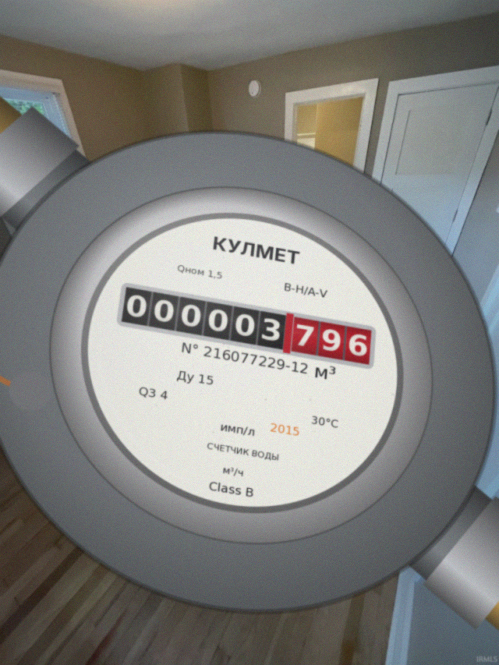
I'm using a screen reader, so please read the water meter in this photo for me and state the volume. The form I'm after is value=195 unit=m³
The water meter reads value=3.796 unit=m³
